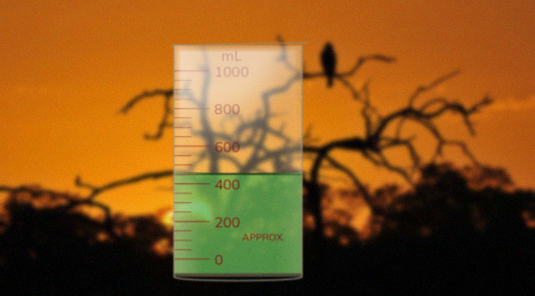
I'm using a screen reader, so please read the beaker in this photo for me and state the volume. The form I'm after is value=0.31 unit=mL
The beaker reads value=450 unit=mL
